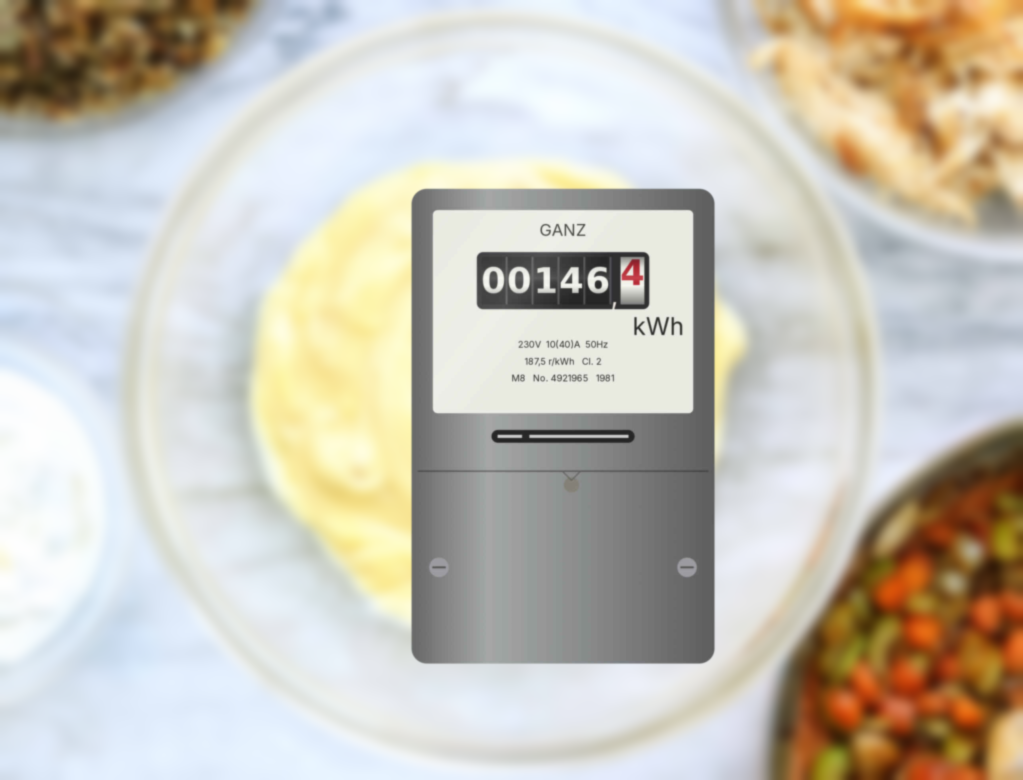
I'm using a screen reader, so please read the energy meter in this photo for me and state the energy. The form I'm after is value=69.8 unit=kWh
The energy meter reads value=146.4 unit=kWh
